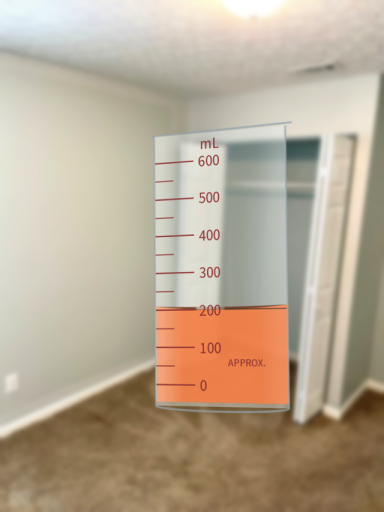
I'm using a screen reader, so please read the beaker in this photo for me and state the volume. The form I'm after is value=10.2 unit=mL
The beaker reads value=200 unit=mL
